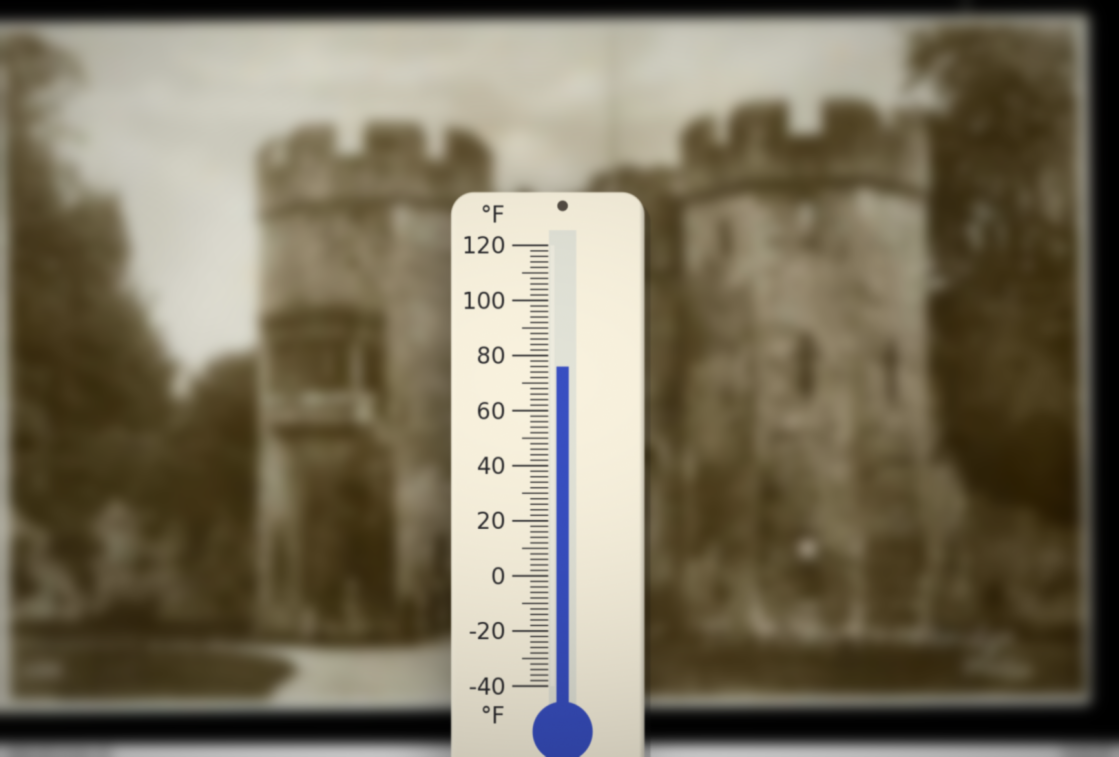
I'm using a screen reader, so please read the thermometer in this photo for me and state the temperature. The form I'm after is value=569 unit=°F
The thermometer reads value=76 unit=°F
